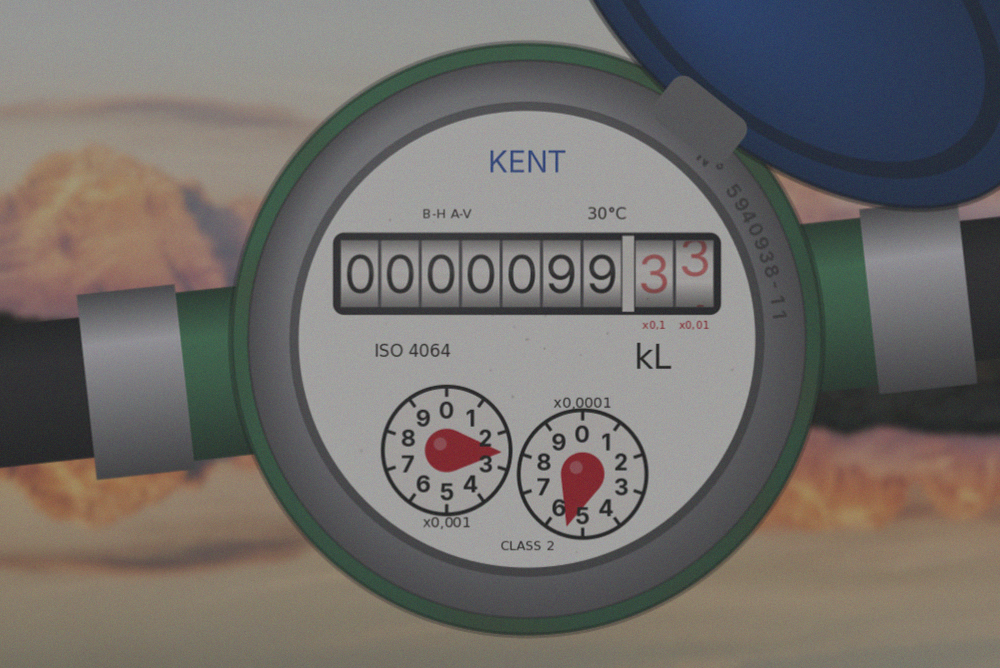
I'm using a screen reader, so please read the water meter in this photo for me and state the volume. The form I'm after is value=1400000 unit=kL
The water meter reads value=99.3325 unit=kL
